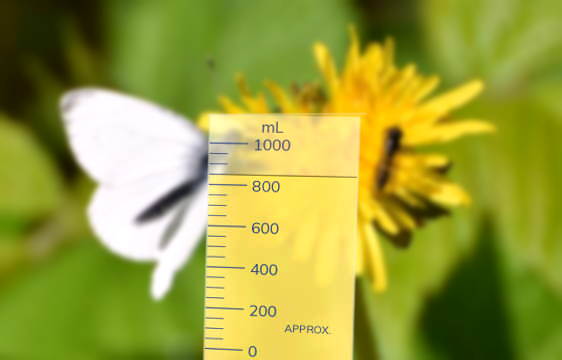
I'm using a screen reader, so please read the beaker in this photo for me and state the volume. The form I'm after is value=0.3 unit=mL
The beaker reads value=850 unit=mL
